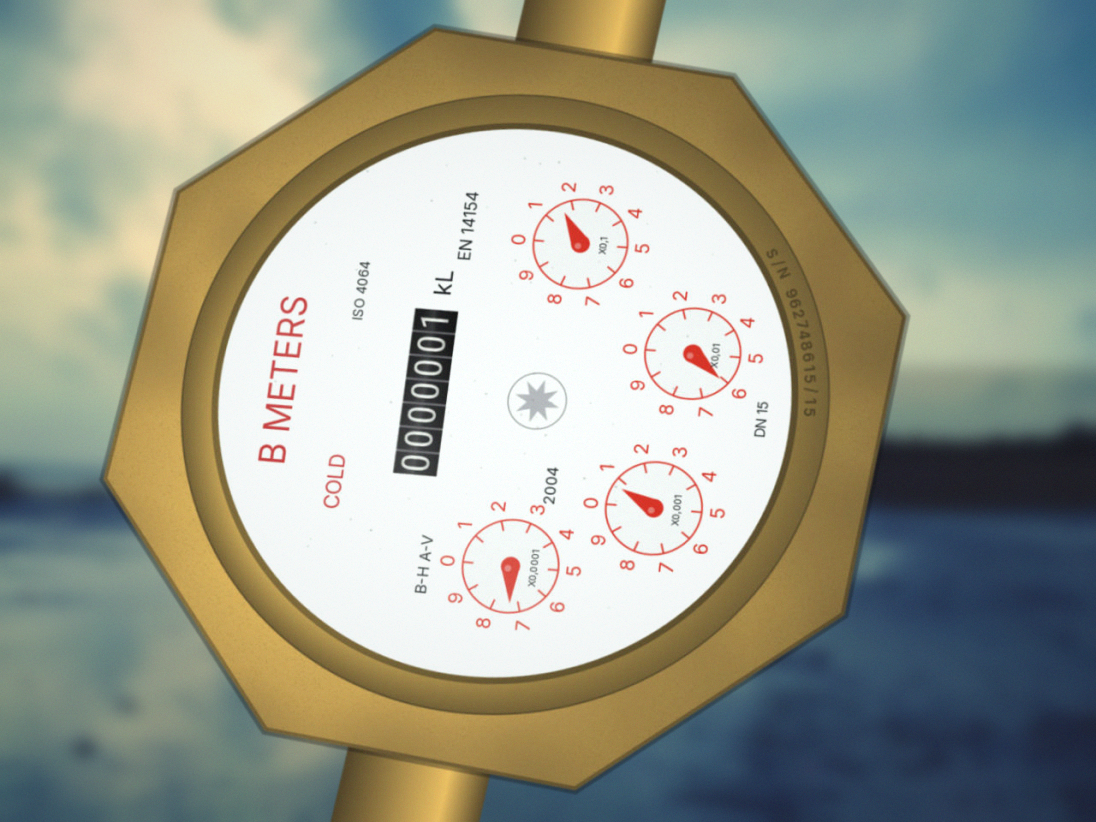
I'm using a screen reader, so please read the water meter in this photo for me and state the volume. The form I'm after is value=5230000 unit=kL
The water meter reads value=1.1607 unit=kL
